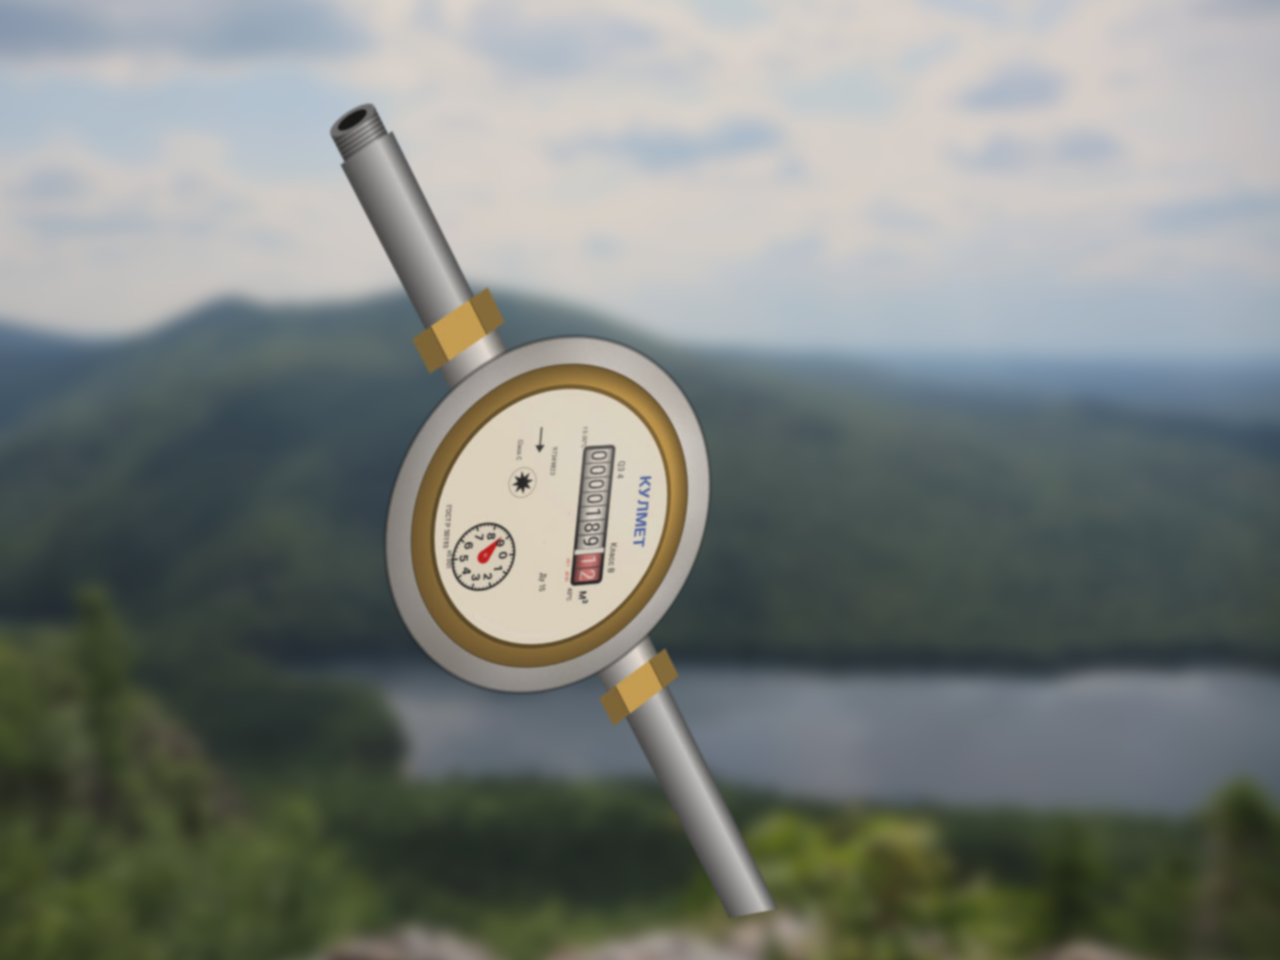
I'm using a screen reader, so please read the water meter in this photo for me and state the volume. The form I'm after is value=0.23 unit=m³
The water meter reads value=189.128 unit=m³
